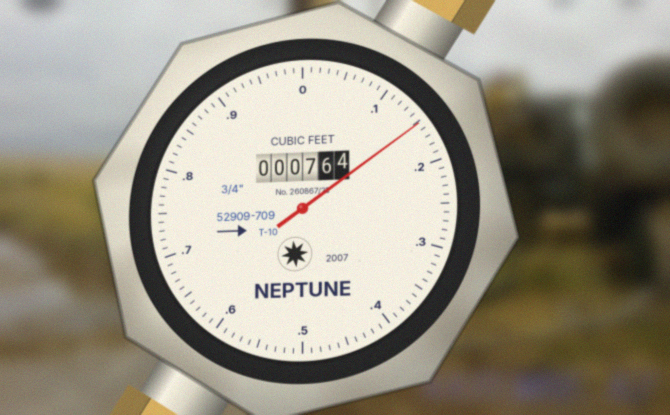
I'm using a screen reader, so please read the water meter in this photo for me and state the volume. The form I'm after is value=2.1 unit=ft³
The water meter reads value=764.15 unit=ft³
